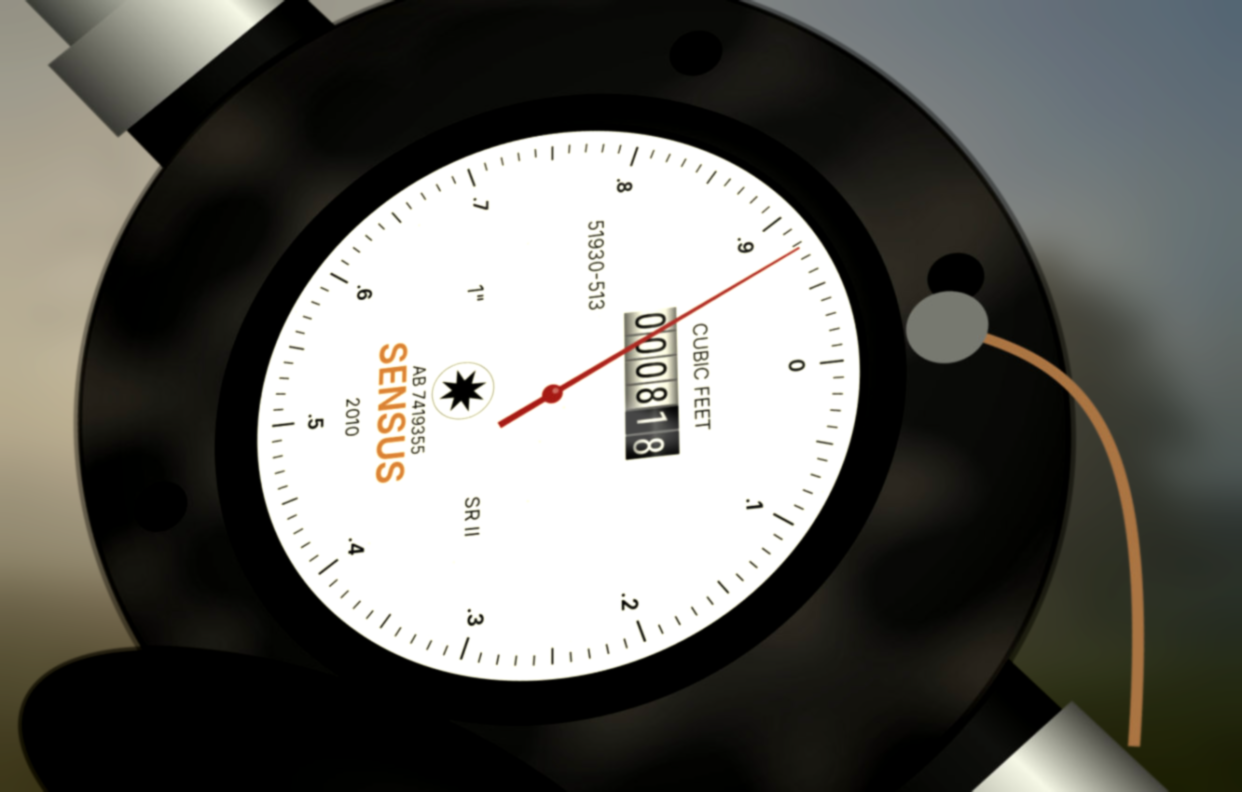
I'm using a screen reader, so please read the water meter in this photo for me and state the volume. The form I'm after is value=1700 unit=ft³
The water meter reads value=817.92 unit=ft³
